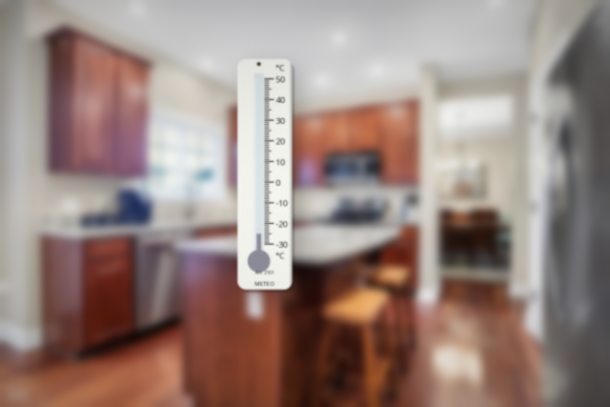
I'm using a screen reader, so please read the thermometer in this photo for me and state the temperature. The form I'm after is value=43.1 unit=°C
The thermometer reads value=-25 unit=°C
